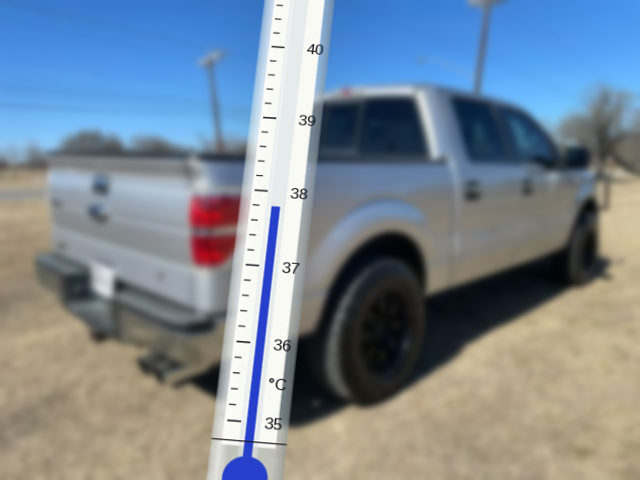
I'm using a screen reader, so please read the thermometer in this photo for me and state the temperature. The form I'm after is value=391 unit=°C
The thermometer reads value=37.8 unit=°C
